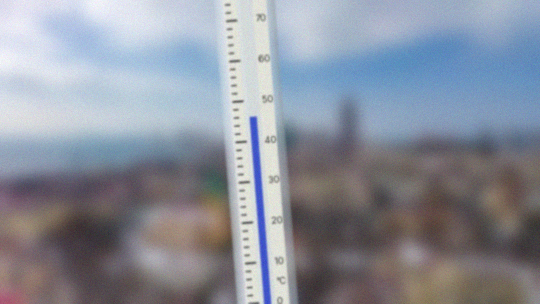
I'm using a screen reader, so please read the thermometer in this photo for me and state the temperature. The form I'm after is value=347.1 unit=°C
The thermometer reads value=46 unit=°C
